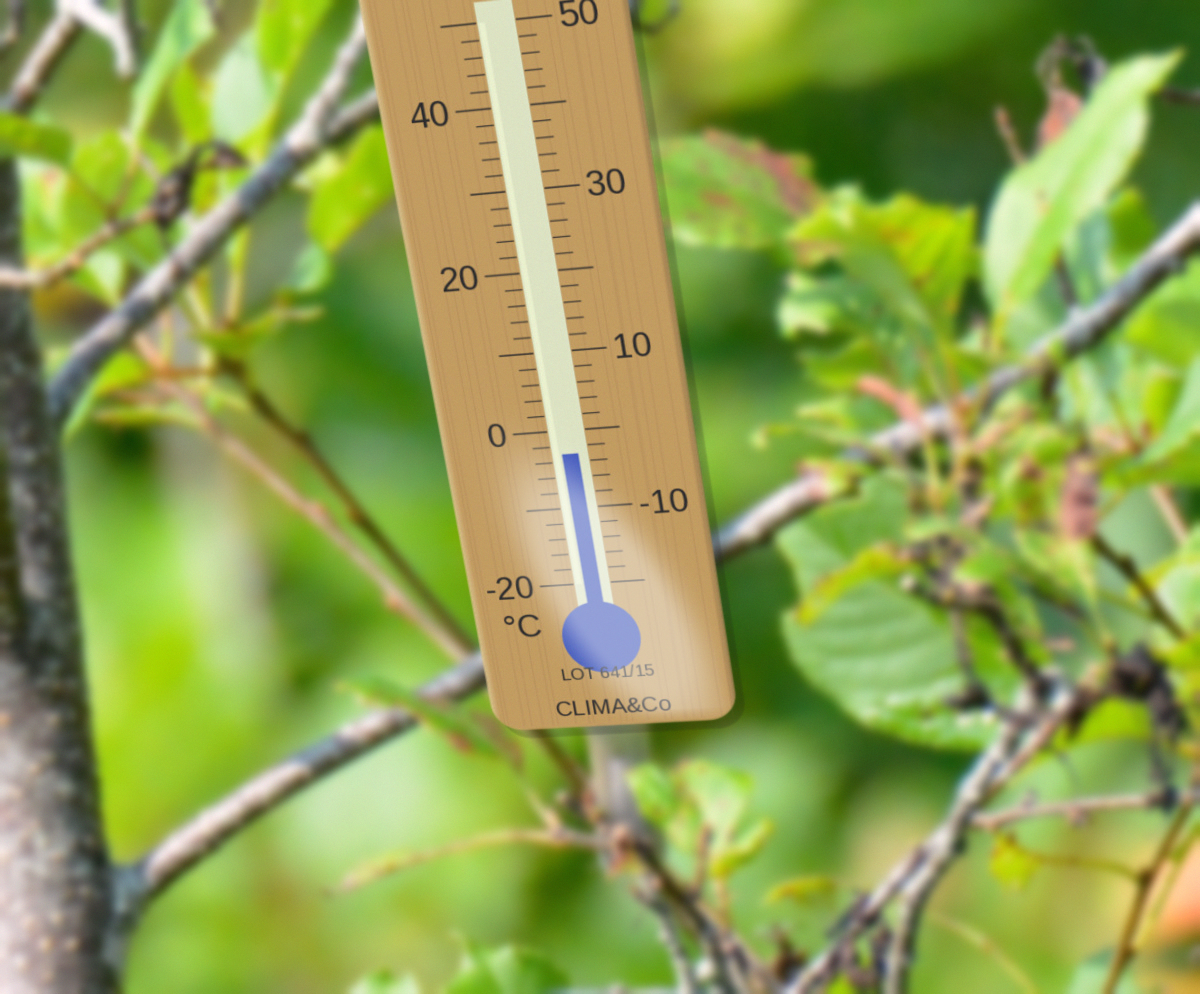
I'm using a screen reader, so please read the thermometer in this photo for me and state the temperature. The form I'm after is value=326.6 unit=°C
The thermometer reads value=-3 unit=°C
